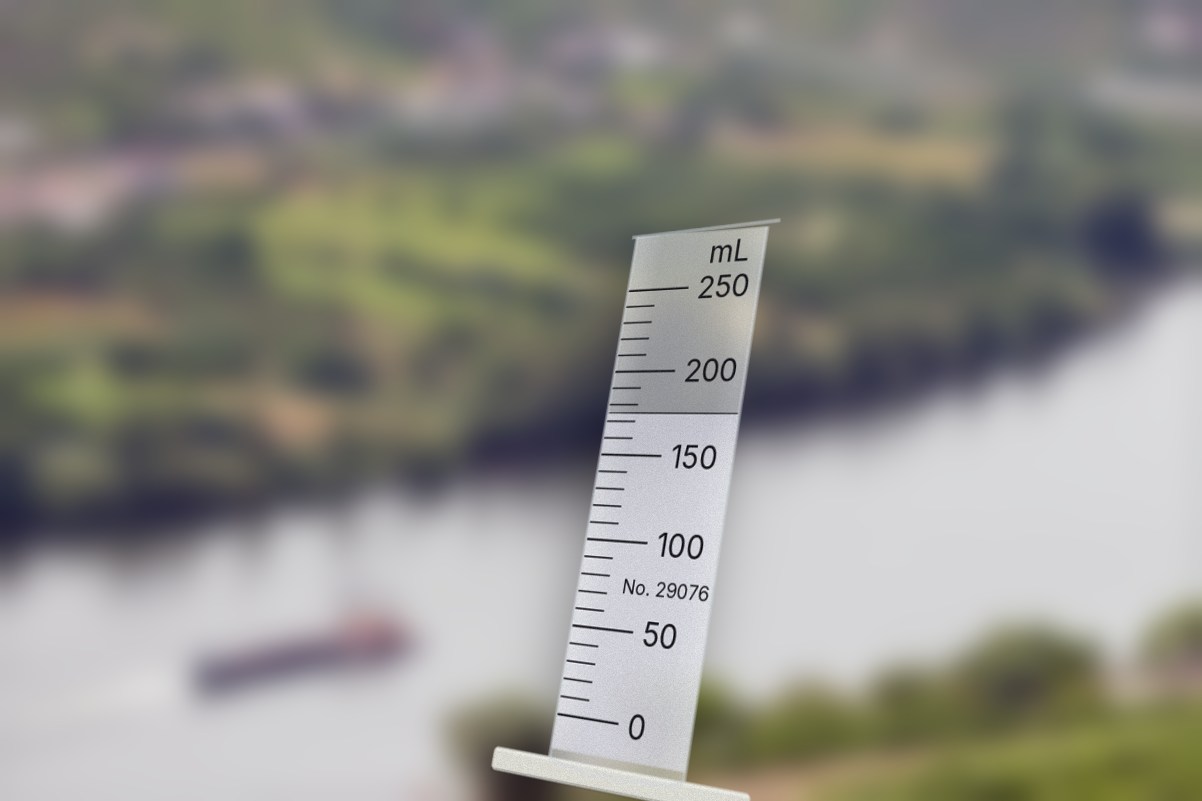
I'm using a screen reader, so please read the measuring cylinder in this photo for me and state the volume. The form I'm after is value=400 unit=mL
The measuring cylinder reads value=175 unit=mL
